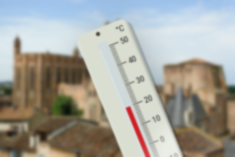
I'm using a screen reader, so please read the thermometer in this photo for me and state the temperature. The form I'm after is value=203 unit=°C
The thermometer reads value=20 unit=°C
